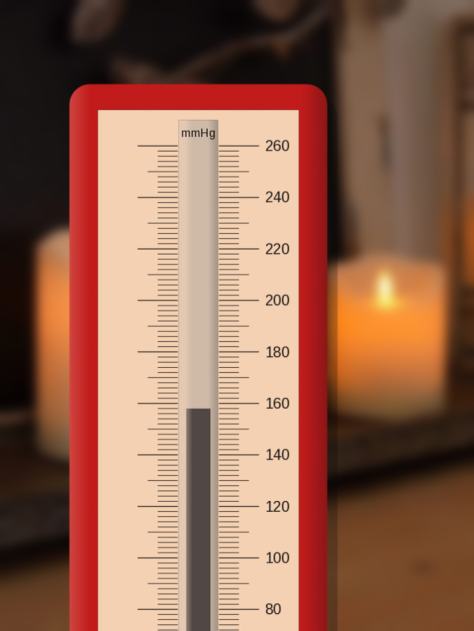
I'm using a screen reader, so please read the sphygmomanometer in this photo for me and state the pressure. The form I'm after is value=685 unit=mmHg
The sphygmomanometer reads value=158 unit=mmHg
